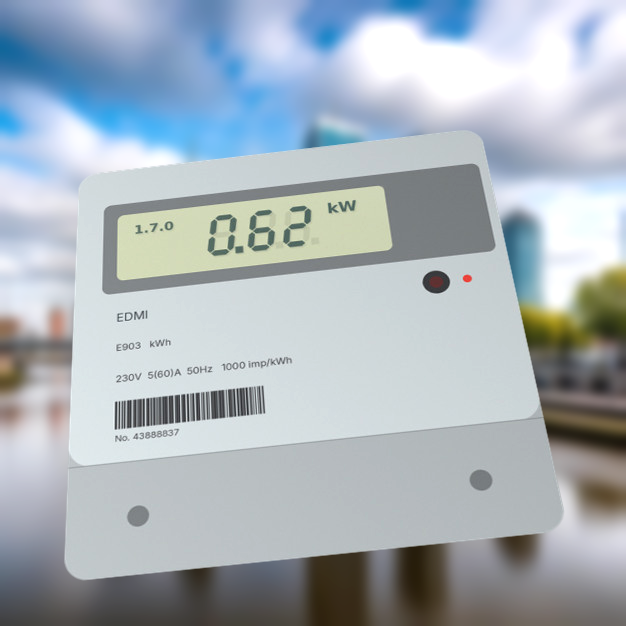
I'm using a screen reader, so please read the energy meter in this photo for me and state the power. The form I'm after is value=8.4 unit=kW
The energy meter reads value=0.62 unit=kW
